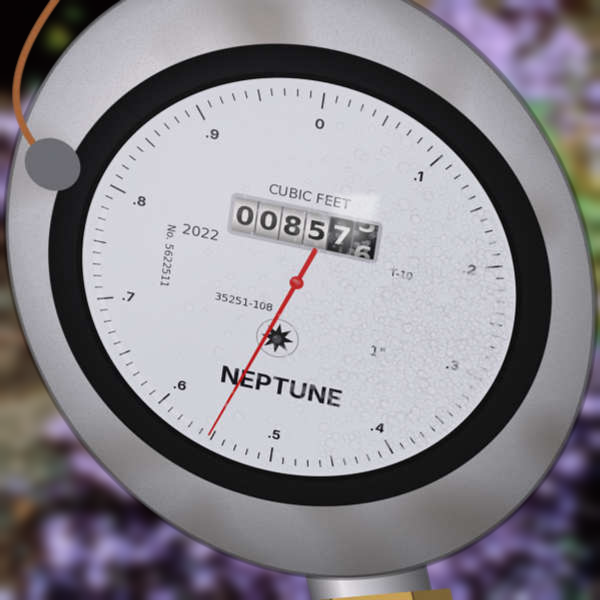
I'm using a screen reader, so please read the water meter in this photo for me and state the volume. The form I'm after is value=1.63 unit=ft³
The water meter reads value=8575.55 unit=ft³
